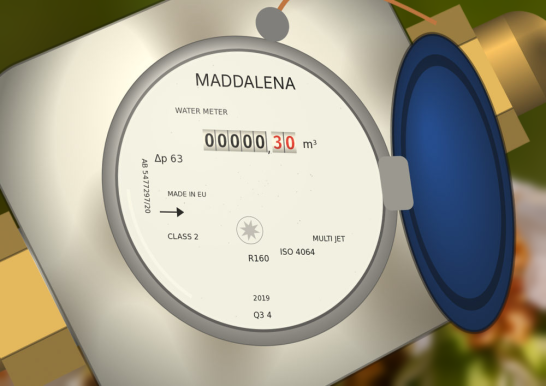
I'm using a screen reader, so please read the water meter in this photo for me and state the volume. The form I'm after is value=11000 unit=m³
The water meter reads value=0.30 unit=m³
